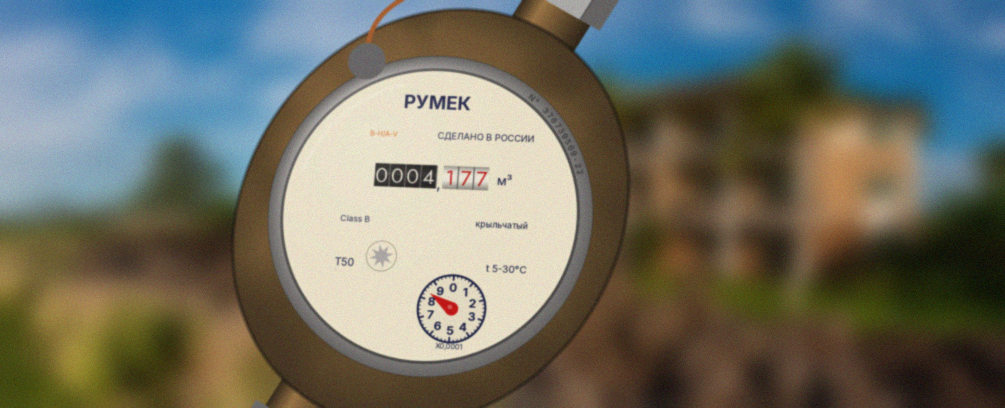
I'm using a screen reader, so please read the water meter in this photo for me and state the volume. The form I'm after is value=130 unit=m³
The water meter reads value=4.1778 unit=m³
